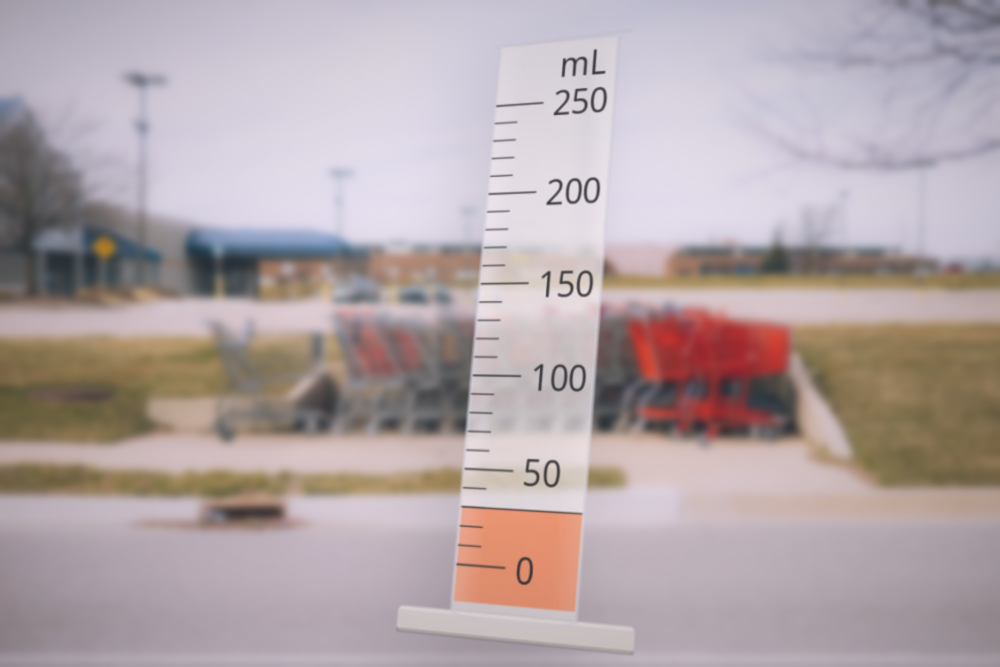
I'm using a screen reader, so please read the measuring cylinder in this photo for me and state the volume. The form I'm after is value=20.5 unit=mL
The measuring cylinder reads value=30 unit=mL
